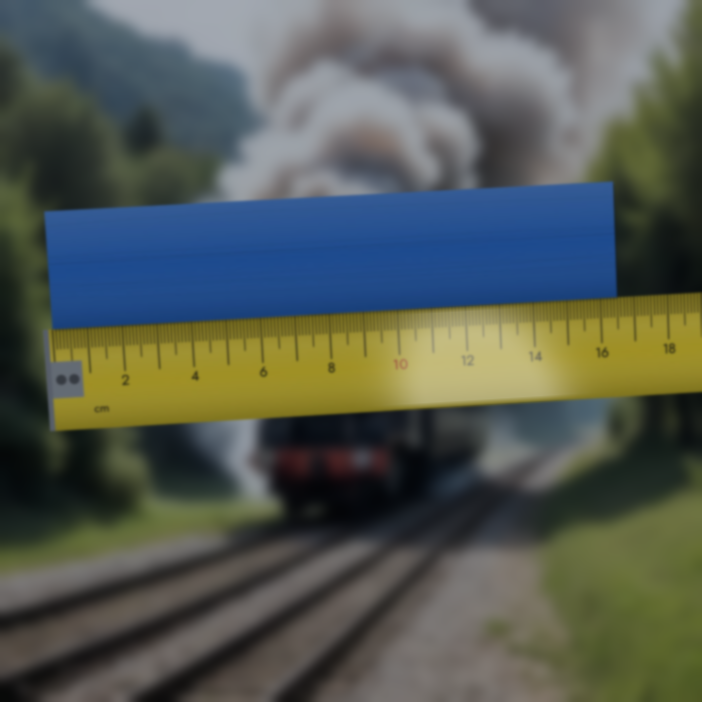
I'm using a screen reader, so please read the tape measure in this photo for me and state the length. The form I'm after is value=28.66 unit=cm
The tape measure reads value=16.5 unit=cm
